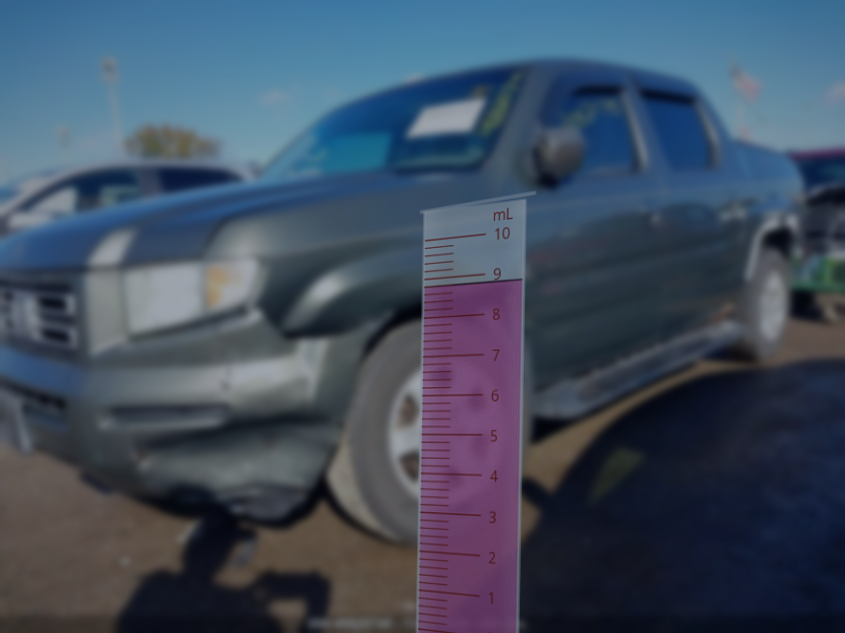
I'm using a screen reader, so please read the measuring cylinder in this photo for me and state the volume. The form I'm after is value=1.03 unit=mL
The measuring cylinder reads value=8.8 unit=mL
